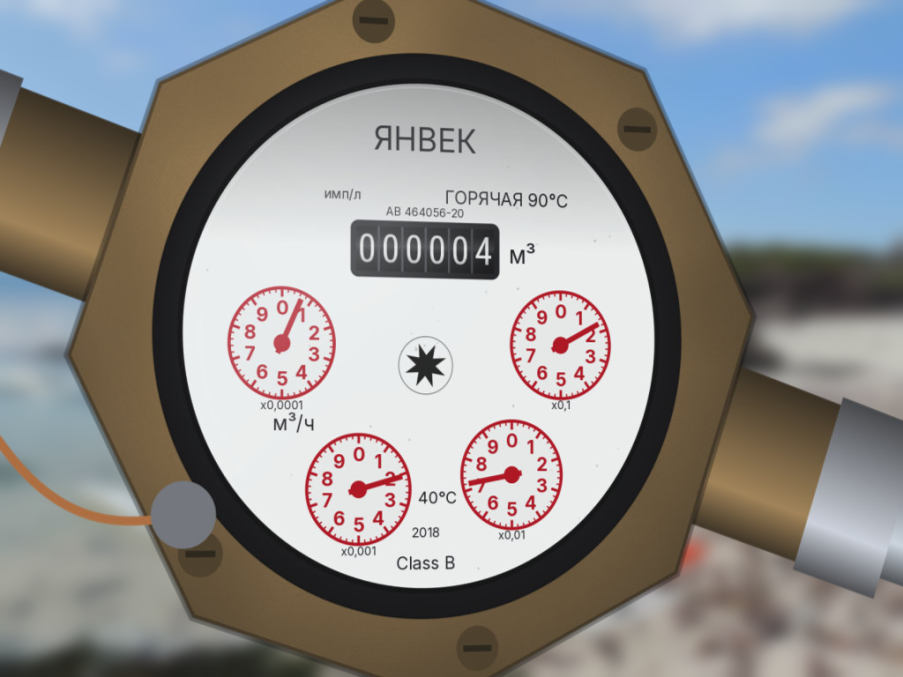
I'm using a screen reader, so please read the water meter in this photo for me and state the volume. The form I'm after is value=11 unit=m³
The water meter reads value=4.1720 unit=m³
